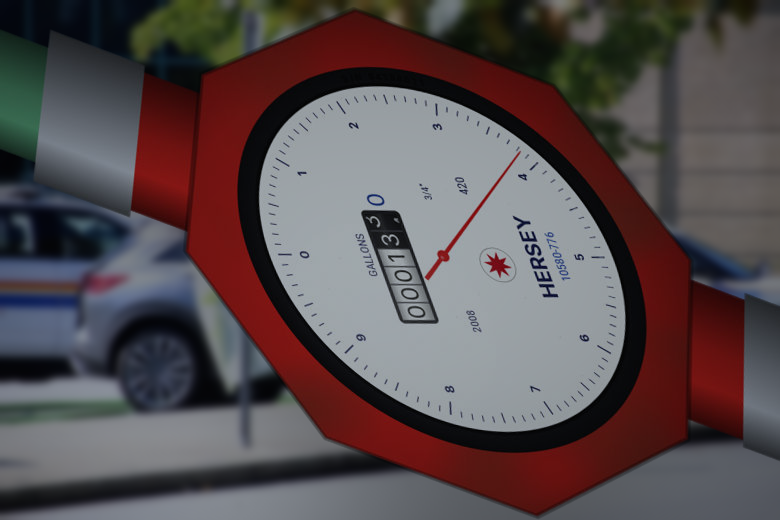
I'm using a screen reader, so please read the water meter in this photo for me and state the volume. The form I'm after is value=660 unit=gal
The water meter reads value=1333.8 unit=gal
